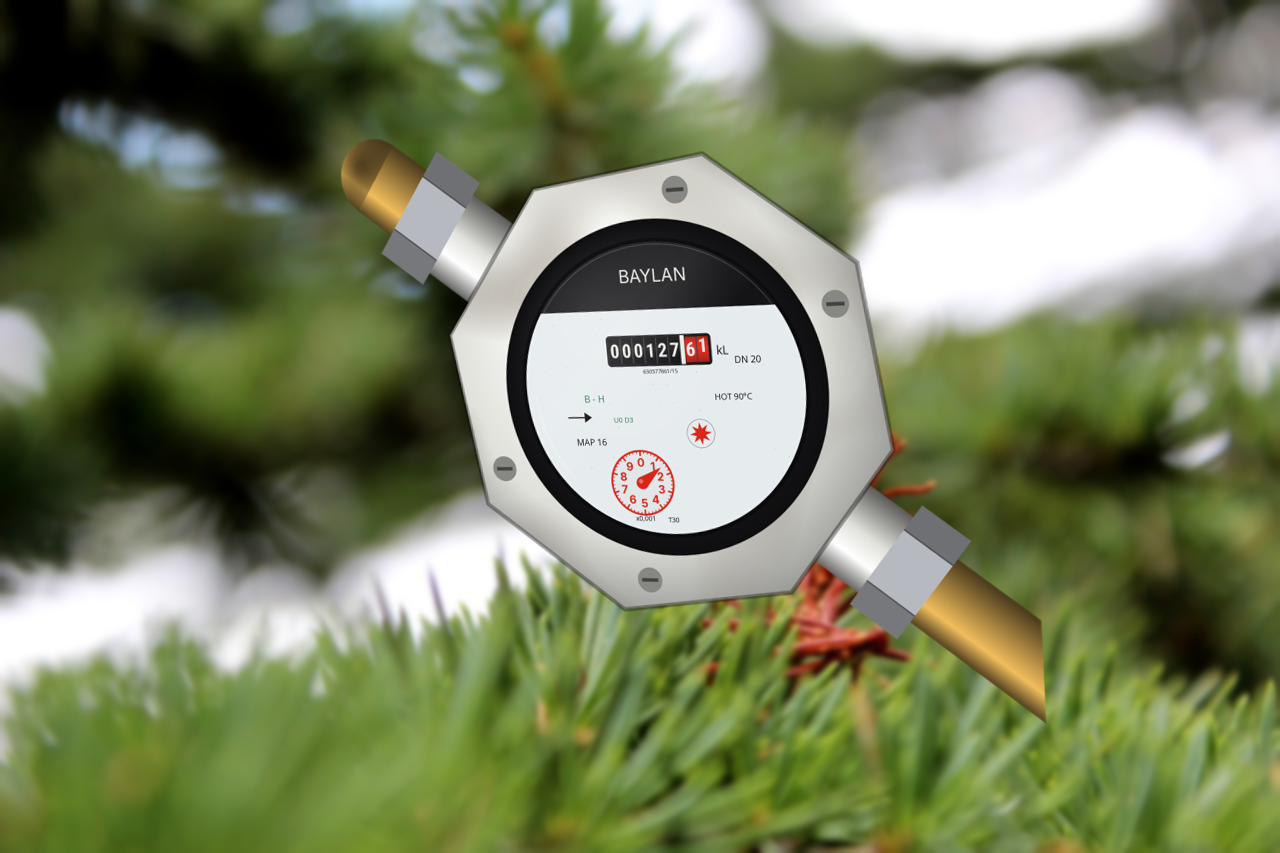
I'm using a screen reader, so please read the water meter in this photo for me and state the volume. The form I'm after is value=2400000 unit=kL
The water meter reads value=127.611 unit=kL
